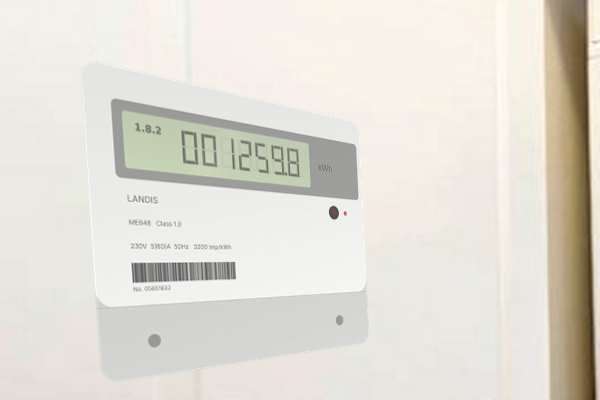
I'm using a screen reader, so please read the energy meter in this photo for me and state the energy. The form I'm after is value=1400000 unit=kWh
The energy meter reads value=1259.8 unit=kWh
